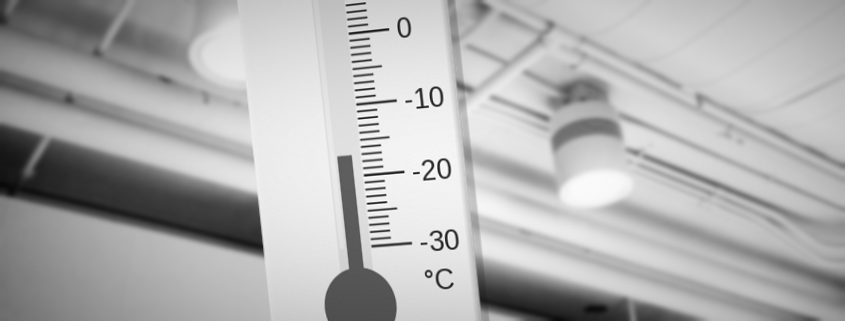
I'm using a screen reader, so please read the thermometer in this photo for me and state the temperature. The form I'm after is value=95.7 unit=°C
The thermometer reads value=-17 unit=°C
